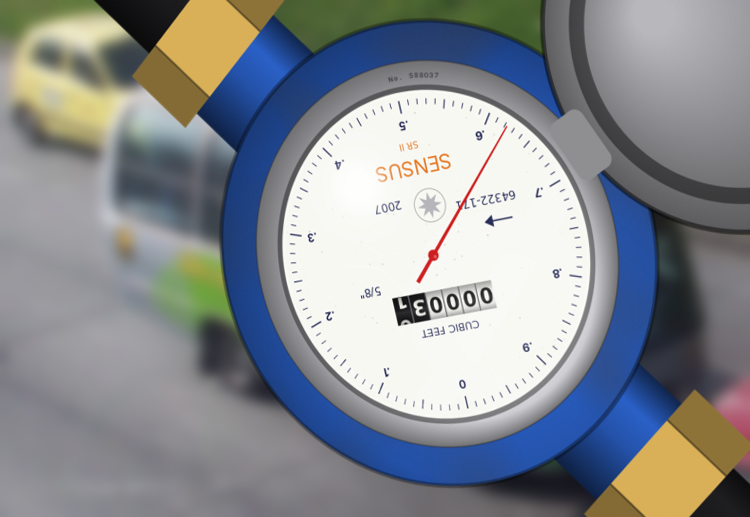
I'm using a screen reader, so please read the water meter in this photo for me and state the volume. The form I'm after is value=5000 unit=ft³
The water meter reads value=30.62 unit=ft³
